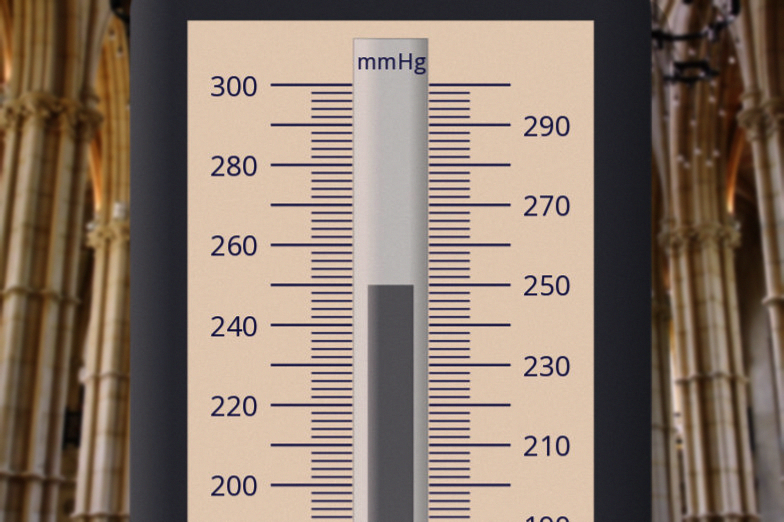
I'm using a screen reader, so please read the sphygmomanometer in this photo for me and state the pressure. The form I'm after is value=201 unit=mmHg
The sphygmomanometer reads value=250 unit=mmHg
